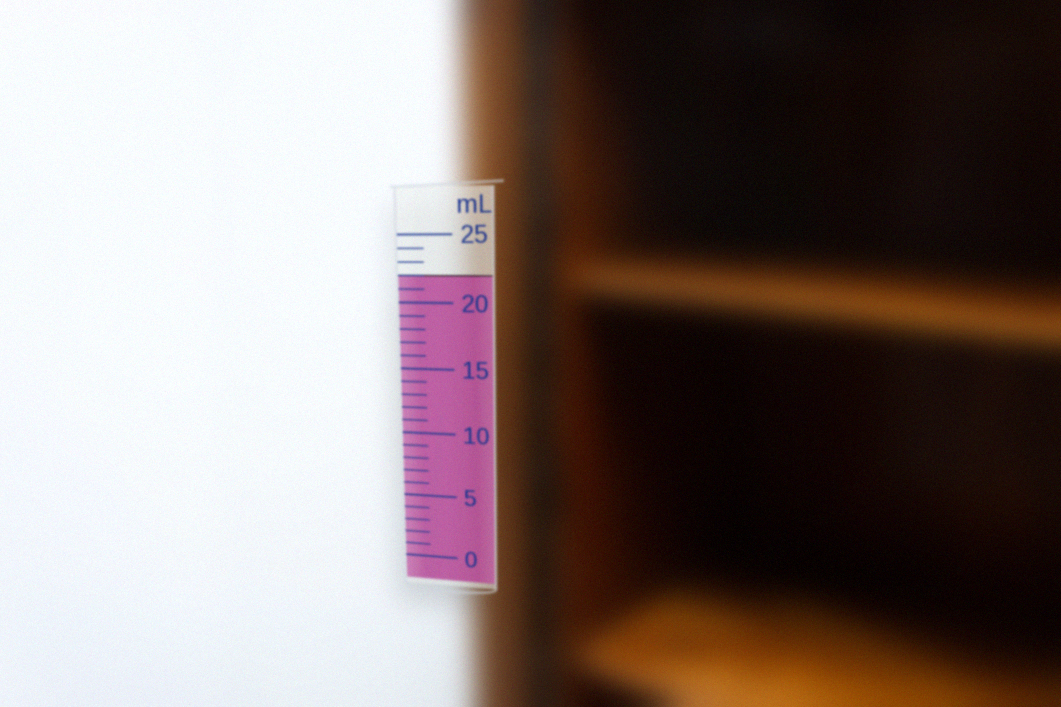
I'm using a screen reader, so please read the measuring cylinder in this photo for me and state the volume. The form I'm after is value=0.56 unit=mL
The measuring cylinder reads value=22 unit=mL
